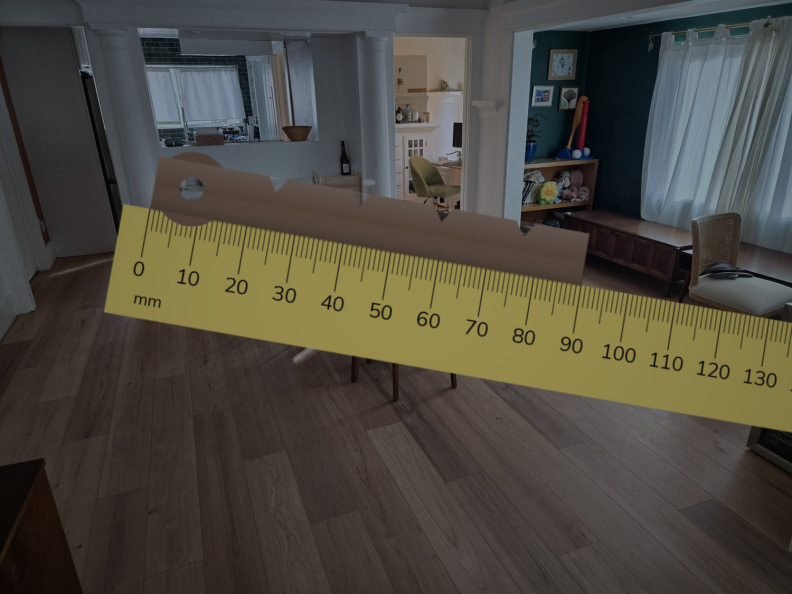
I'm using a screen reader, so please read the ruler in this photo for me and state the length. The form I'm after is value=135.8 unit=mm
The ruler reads value=90 unit=mm
